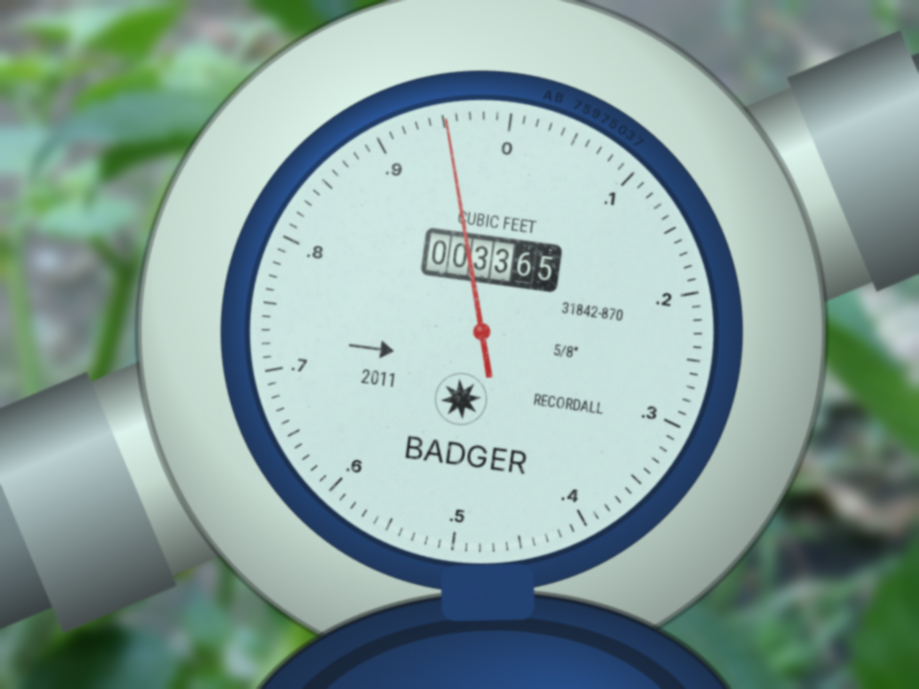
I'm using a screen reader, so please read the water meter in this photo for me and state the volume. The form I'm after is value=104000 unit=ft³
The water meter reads value=3364.95 unit=ft³
